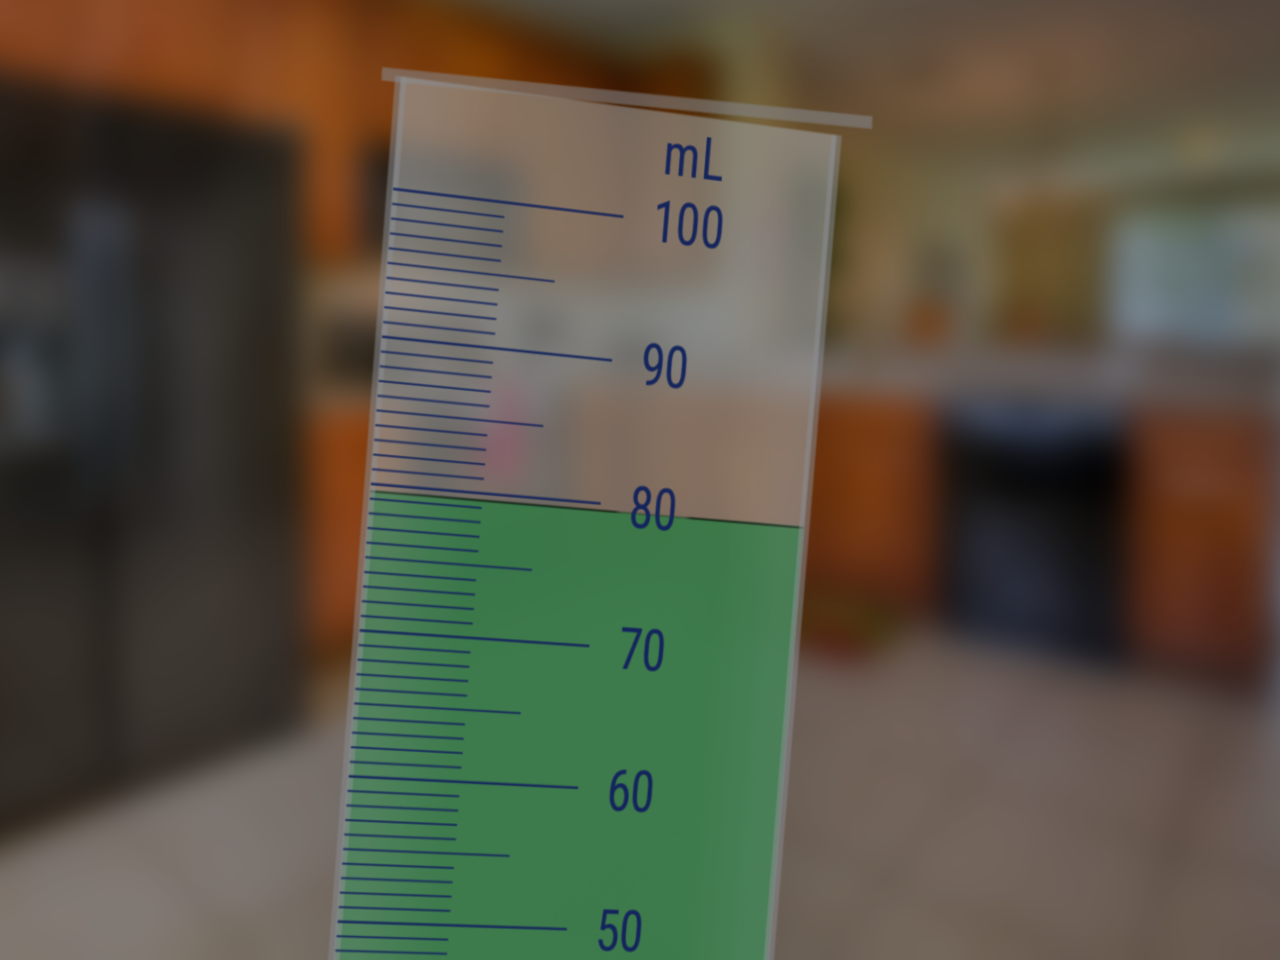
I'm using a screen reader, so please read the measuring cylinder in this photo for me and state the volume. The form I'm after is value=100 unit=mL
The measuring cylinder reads value=79.5 unit=mL
